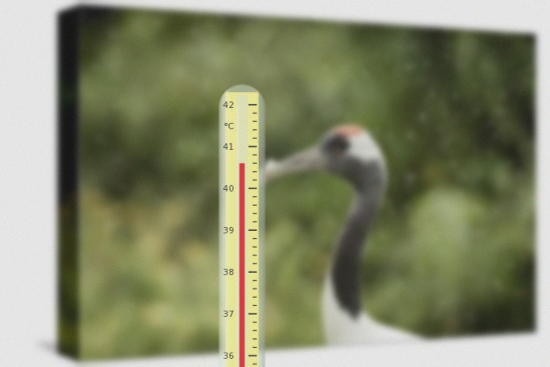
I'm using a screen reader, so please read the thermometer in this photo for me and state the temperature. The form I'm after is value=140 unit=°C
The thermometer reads value=40.6 unit=°C
